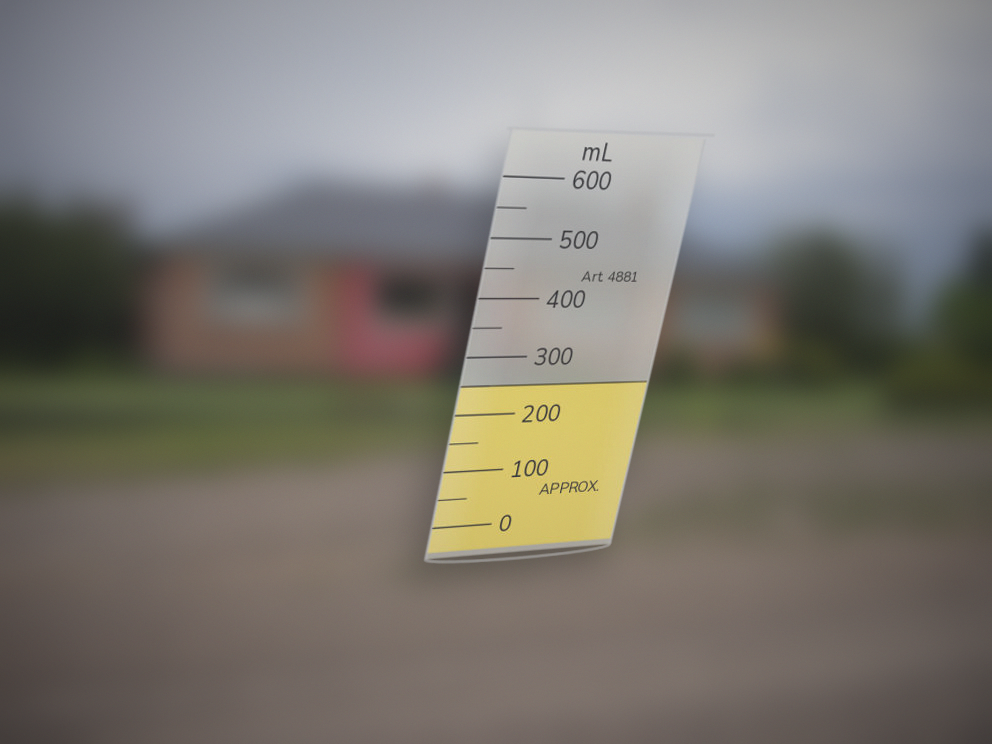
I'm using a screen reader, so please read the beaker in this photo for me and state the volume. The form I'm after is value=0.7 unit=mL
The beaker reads value=250 unit=mL
